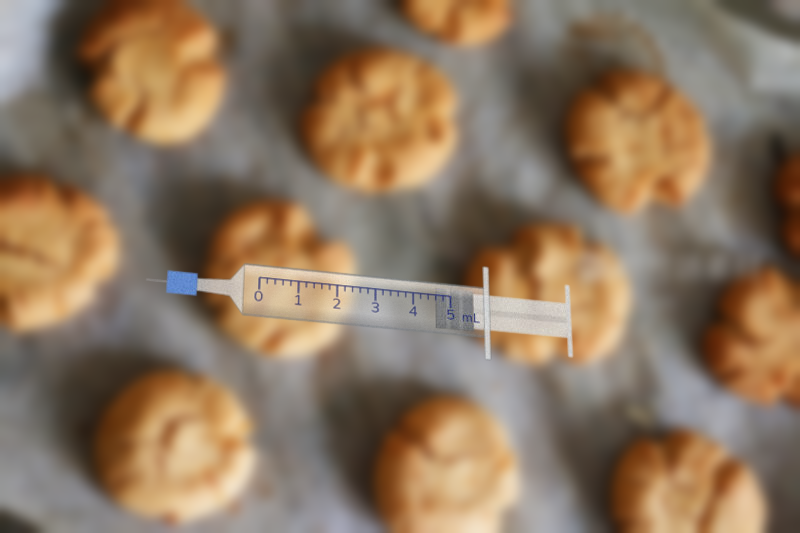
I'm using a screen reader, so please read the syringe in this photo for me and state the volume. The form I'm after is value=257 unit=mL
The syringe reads value=4.6 unit=mL
